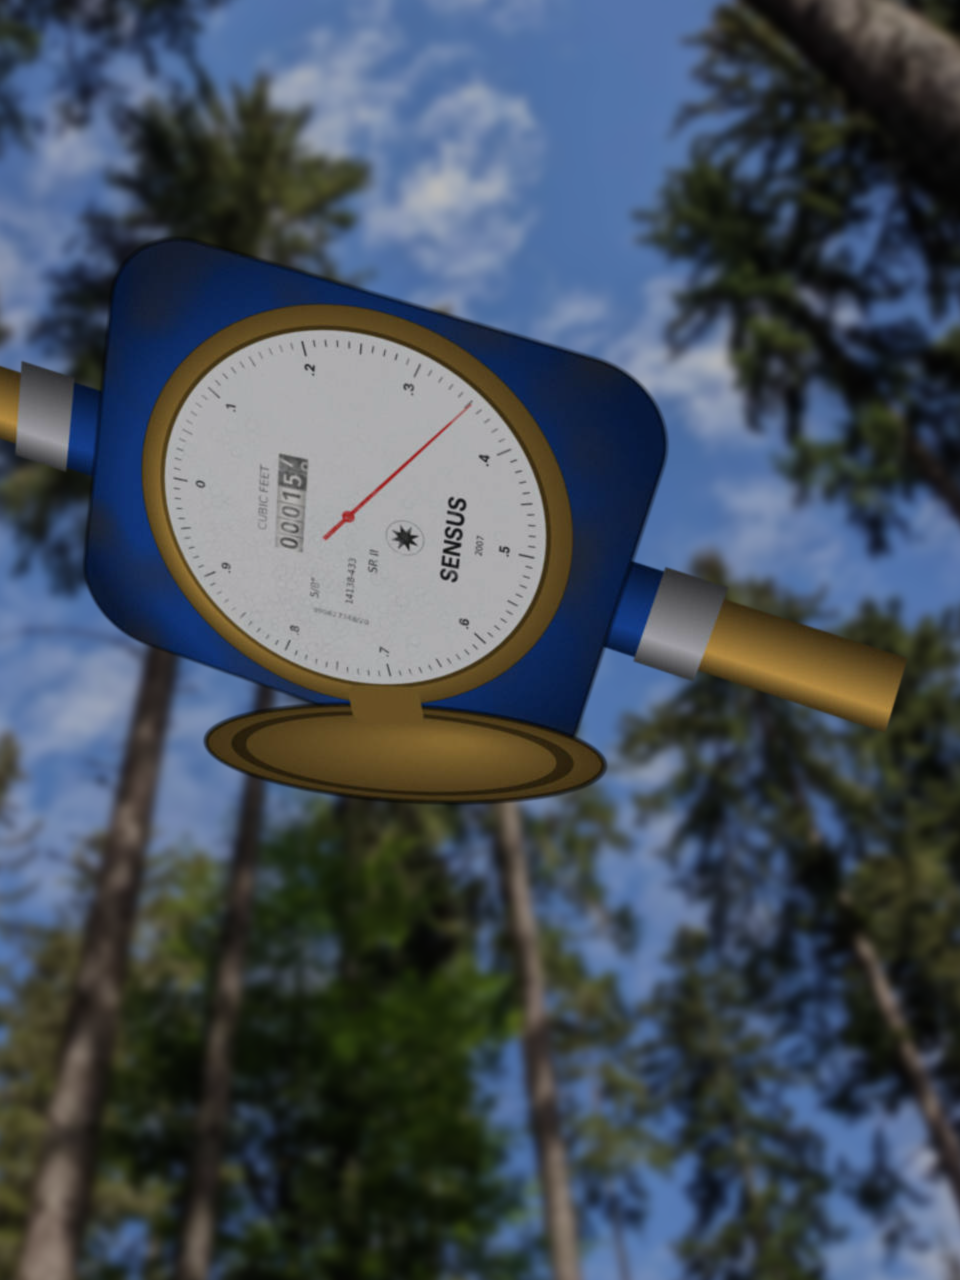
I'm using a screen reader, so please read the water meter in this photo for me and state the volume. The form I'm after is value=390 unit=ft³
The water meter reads value=157.35 unit=ft³
